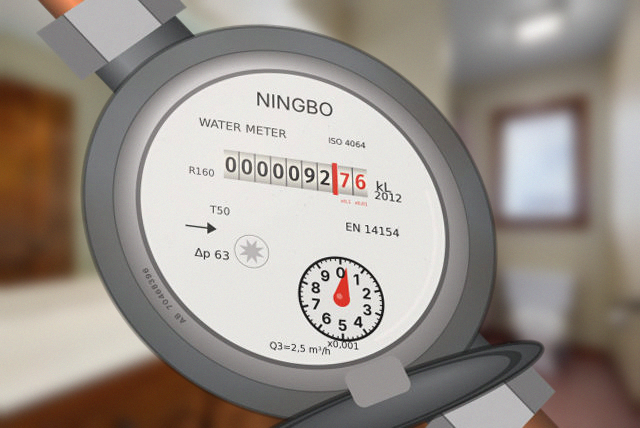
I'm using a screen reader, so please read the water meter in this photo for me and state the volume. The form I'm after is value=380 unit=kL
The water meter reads value=92.760 unit=kL
